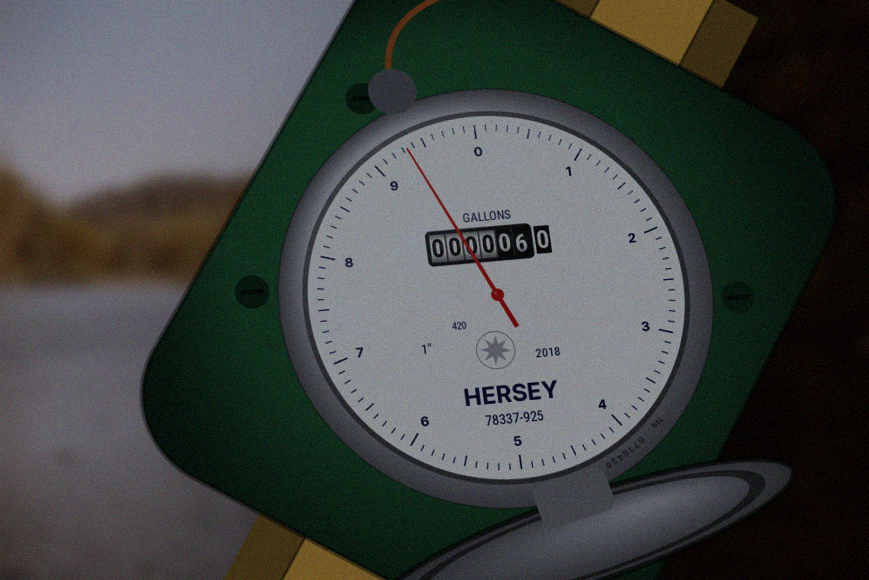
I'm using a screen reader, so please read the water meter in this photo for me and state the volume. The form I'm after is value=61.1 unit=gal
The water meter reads value=59.3 unit=gal
